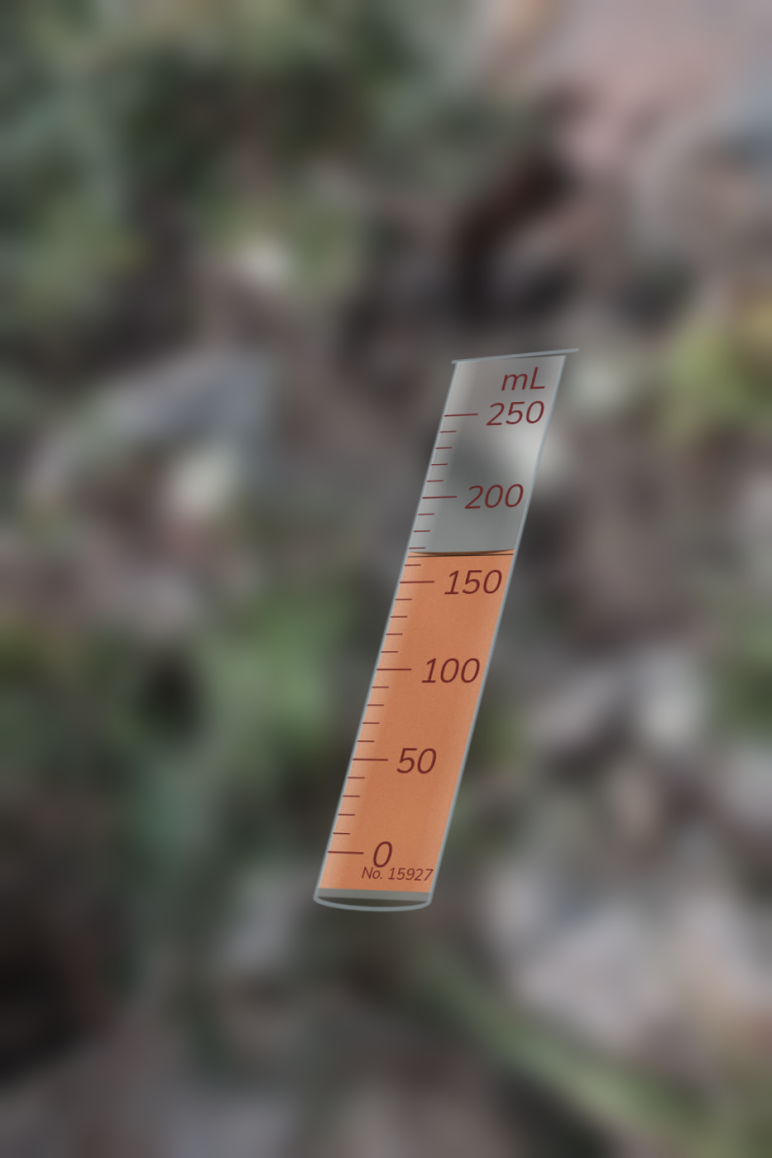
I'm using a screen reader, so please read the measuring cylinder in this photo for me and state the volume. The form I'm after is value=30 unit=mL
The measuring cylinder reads value=165 unit=mL
